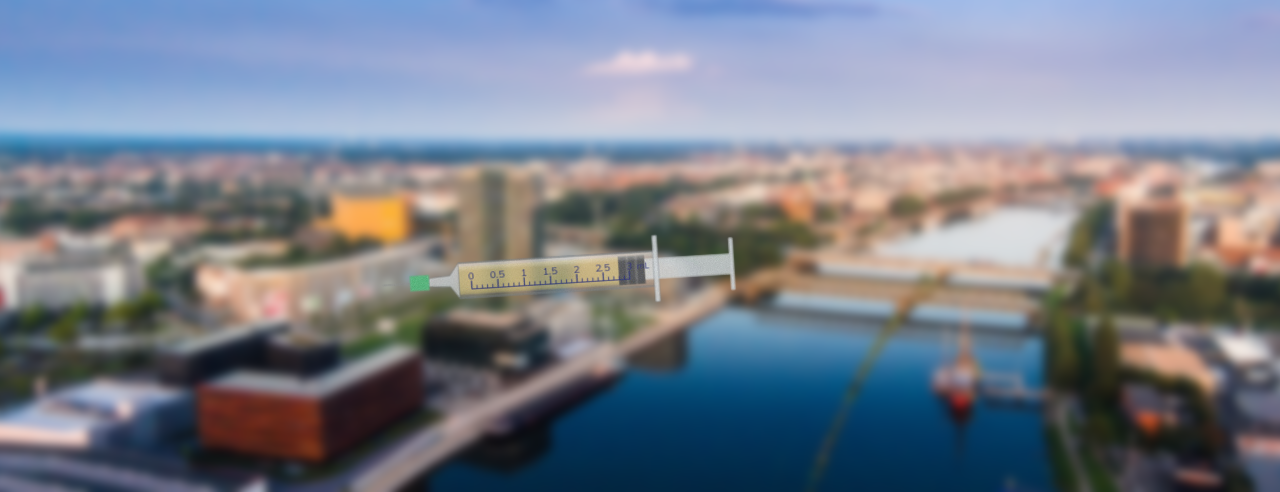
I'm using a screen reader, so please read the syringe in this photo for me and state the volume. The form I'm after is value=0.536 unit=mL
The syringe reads value=2.8 unit=mL
